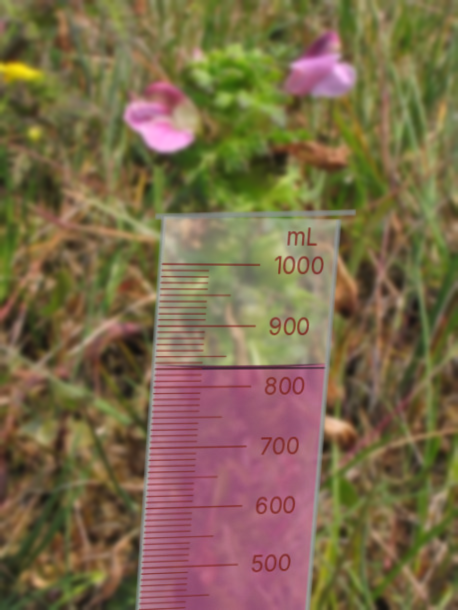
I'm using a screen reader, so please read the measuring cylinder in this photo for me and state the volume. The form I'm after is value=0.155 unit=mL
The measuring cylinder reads value=830 unit=mL
